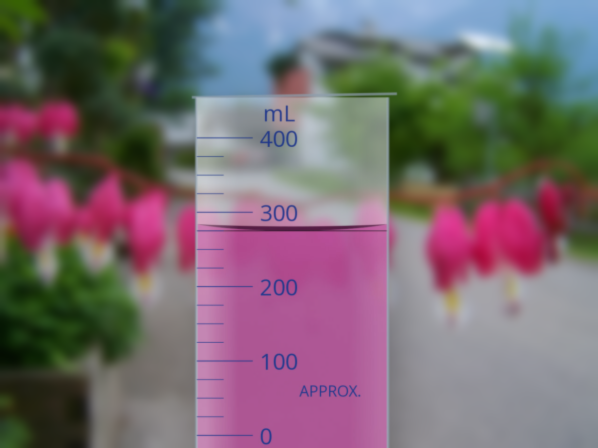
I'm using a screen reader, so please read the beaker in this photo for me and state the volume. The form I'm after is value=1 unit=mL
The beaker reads value=275 unit=mL
